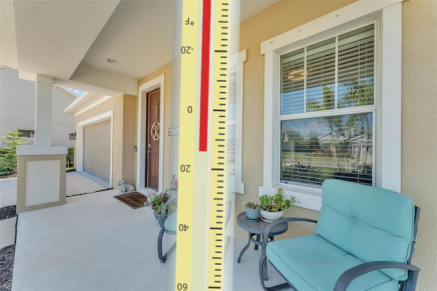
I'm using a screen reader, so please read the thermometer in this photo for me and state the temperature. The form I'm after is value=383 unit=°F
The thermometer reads value=14 unit=°F
